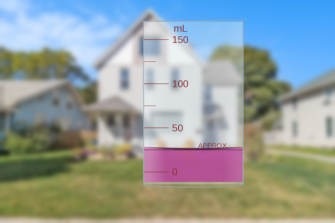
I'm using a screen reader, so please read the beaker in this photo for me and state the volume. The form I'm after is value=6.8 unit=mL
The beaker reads value=25 unit=mL
